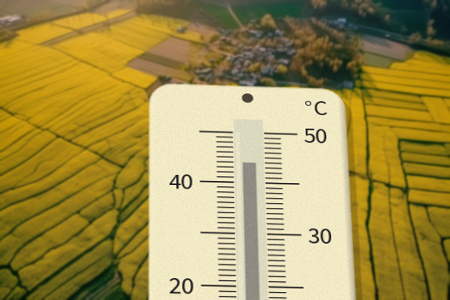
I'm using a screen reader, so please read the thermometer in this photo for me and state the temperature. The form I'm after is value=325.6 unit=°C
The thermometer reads value=44 unit=°C
